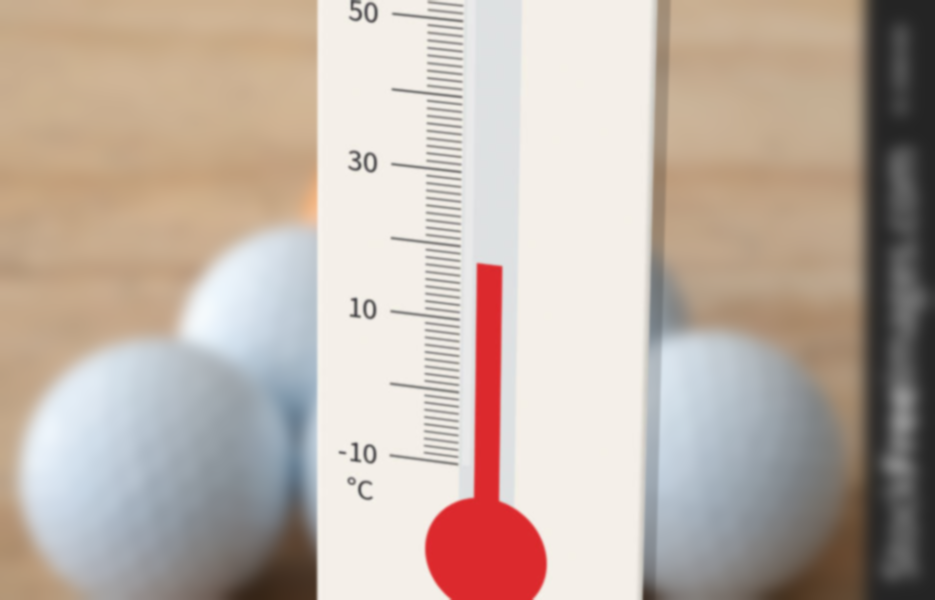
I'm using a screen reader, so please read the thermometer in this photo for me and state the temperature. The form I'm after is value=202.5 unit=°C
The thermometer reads value=18 unit=°C
